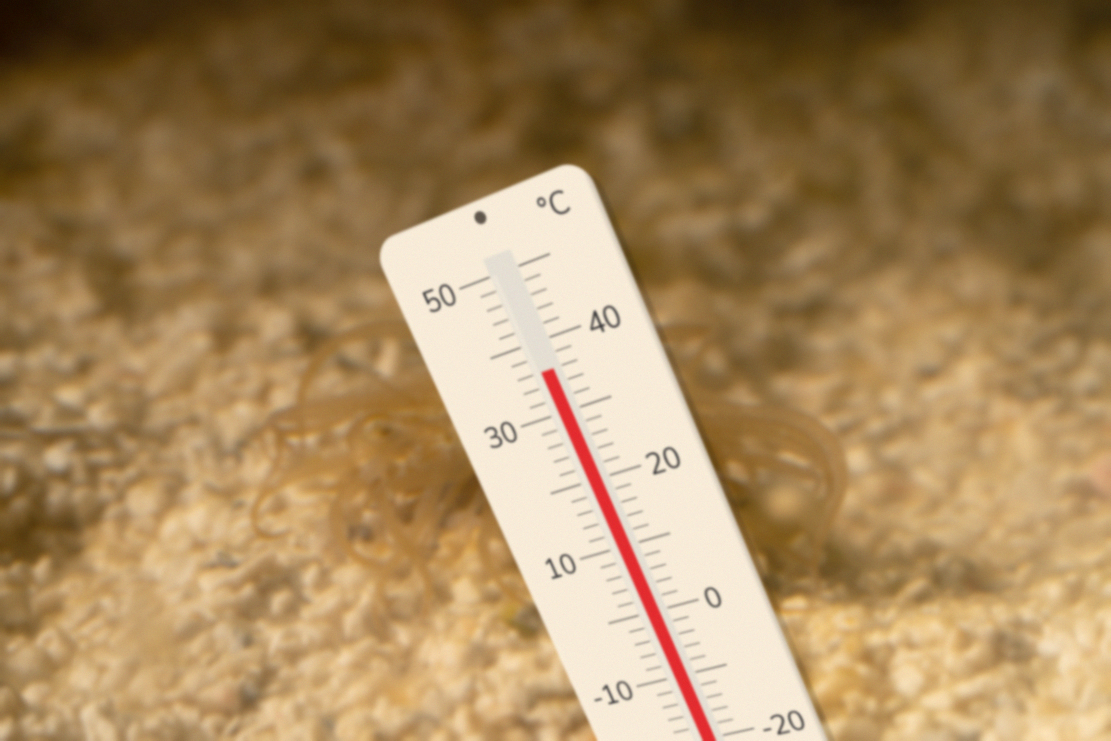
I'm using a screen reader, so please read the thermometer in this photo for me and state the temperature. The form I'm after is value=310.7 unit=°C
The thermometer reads value=36 unit=°C
